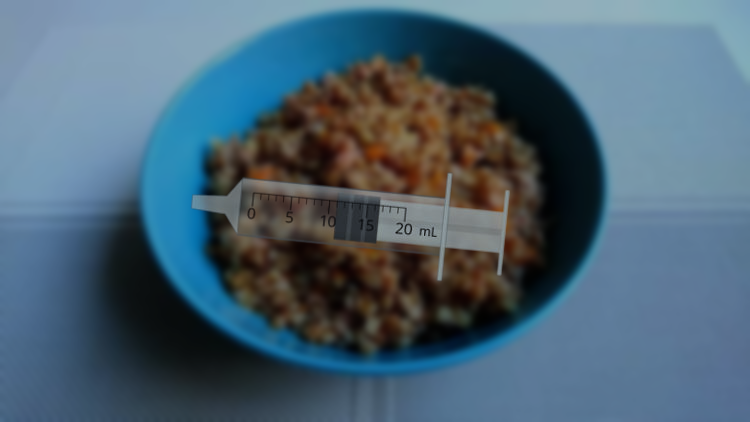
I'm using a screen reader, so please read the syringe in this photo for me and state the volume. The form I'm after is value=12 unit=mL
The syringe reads value=11 unit=mL
